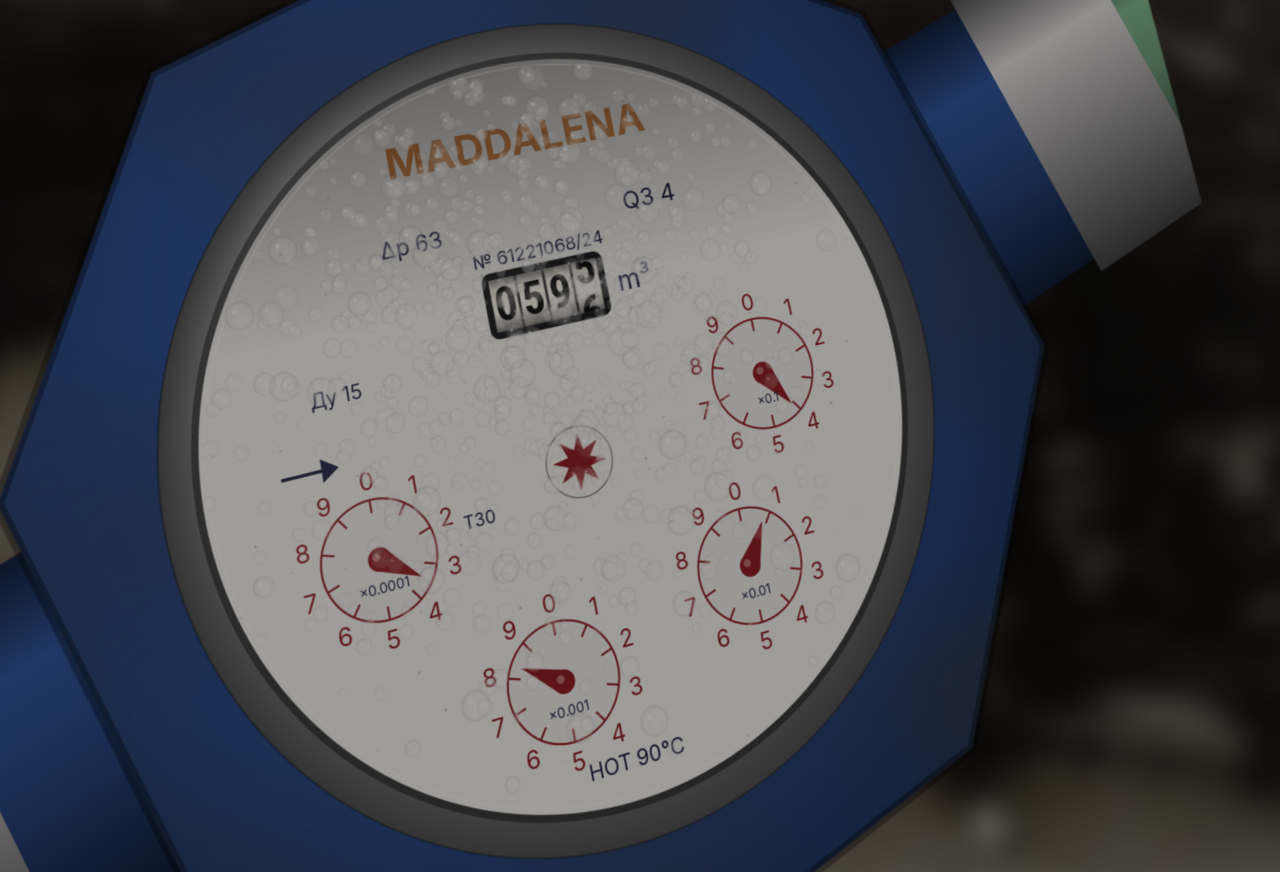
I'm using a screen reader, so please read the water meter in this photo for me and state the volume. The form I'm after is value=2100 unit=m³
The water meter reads value=595.4083 unit=m³
